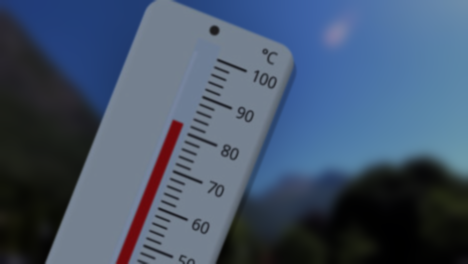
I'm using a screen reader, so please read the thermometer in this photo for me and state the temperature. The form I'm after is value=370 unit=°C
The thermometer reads value=82 unit=°C
